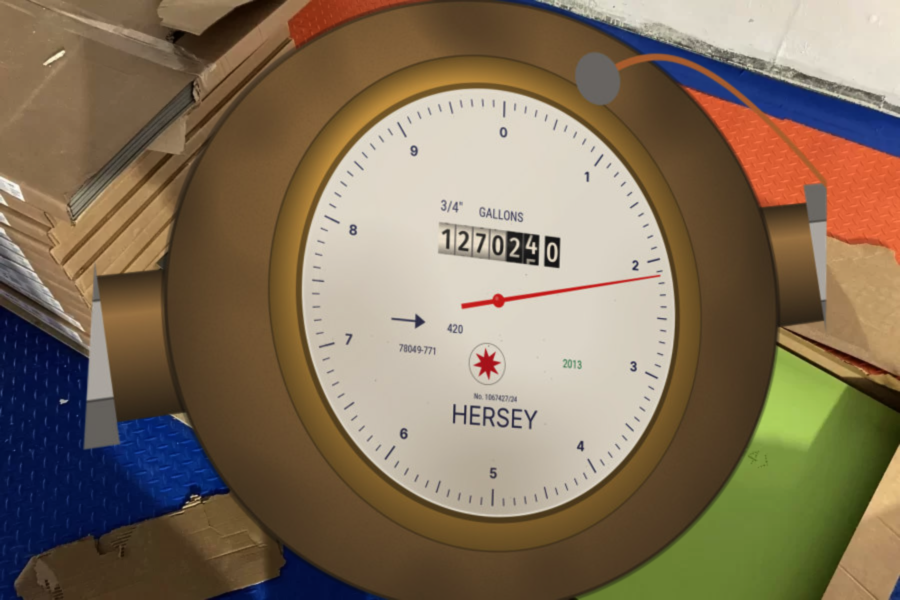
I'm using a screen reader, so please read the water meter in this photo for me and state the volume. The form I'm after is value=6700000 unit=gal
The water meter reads value=1270242.1 unit=gal
